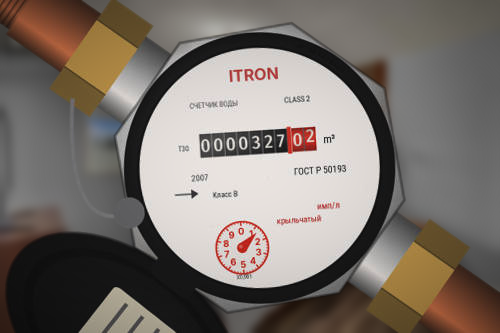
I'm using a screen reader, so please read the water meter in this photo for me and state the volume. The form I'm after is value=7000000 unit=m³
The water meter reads value=327.021 unit=m³
